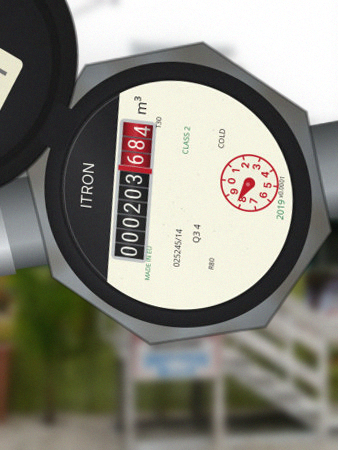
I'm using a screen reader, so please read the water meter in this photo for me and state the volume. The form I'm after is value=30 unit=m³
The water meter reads value=203.6838 unit=m³
